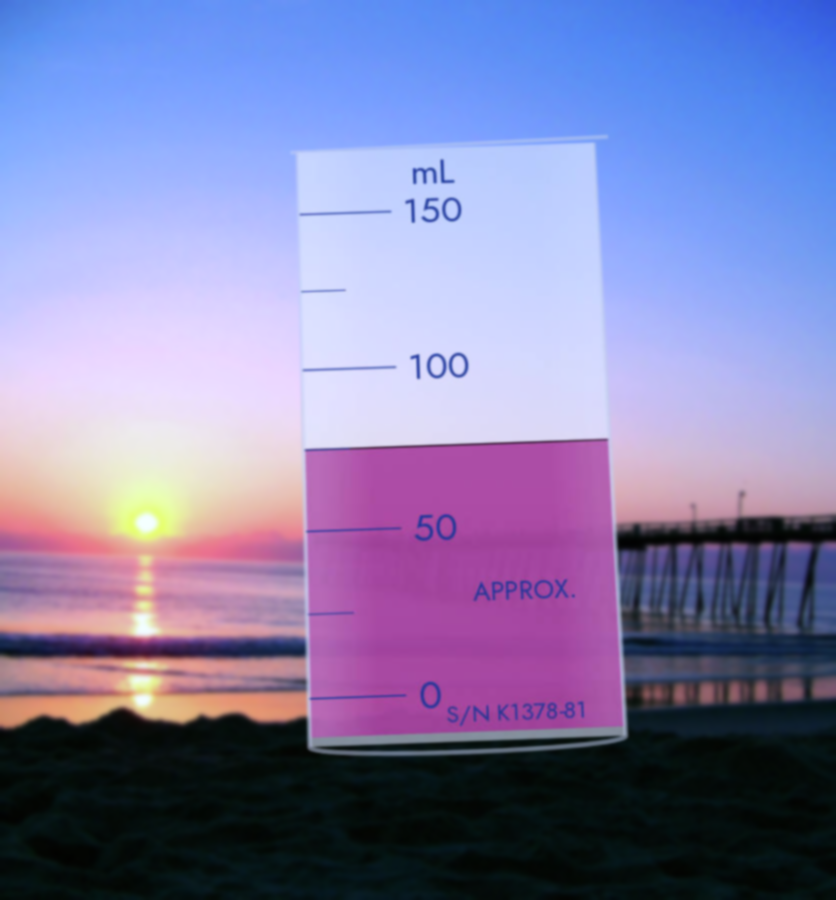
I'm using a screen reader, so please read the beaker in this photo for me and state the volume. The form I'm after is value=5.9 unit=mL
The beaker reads value=75 unit=mL
